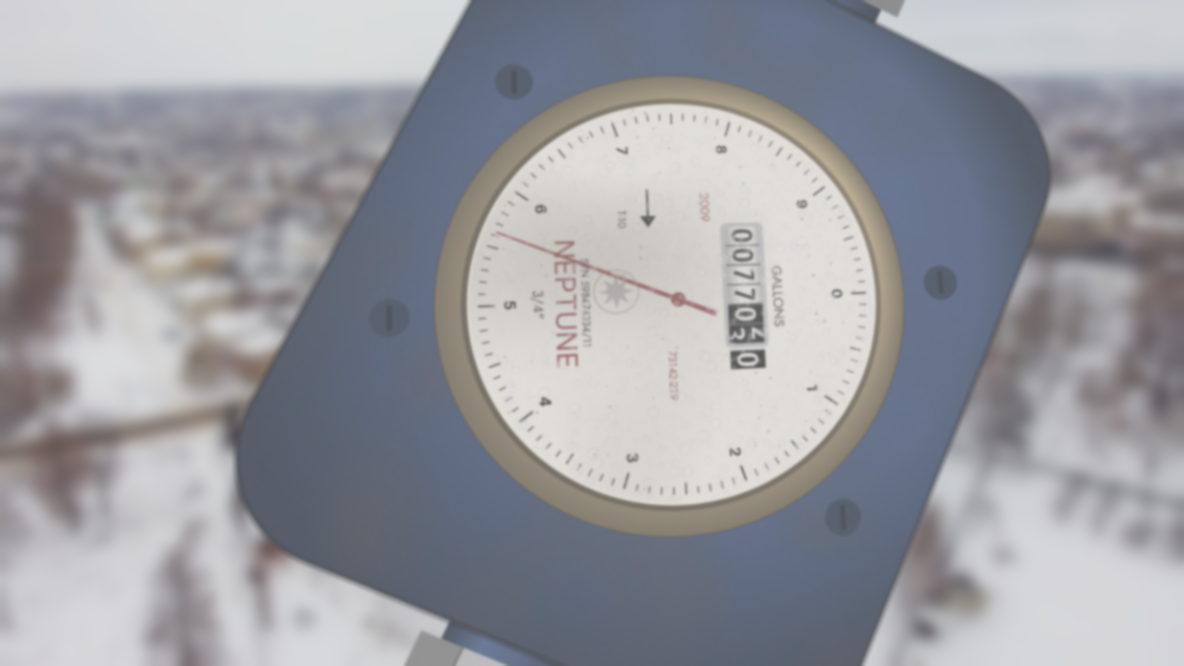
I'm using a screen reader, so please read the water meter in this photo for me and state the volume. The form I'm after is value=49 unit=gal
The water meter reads value=77025.6 unit=gal
